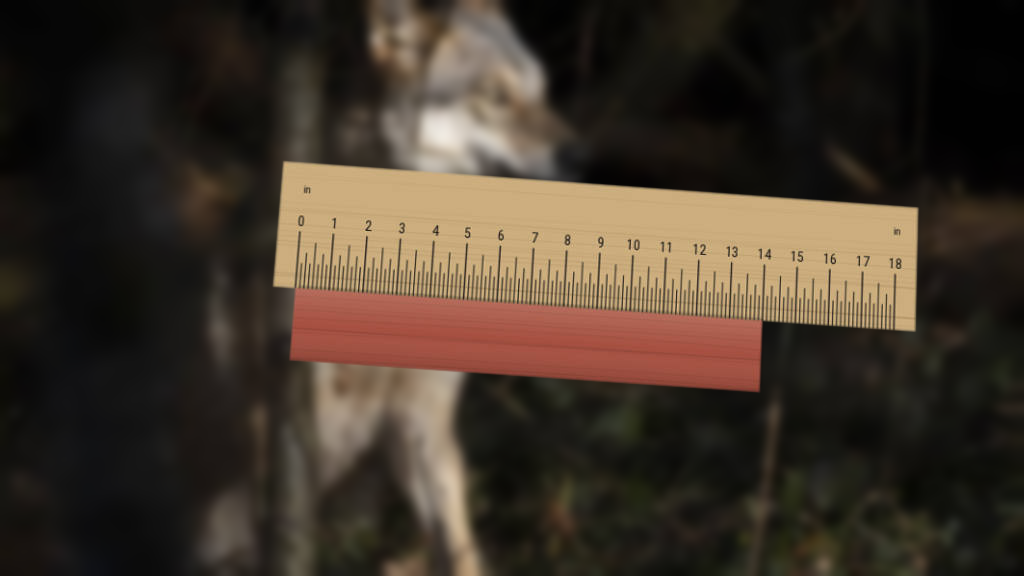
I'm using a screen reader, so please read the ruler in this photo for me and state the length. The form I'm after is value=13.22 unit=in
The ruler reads value=14 unit=in
